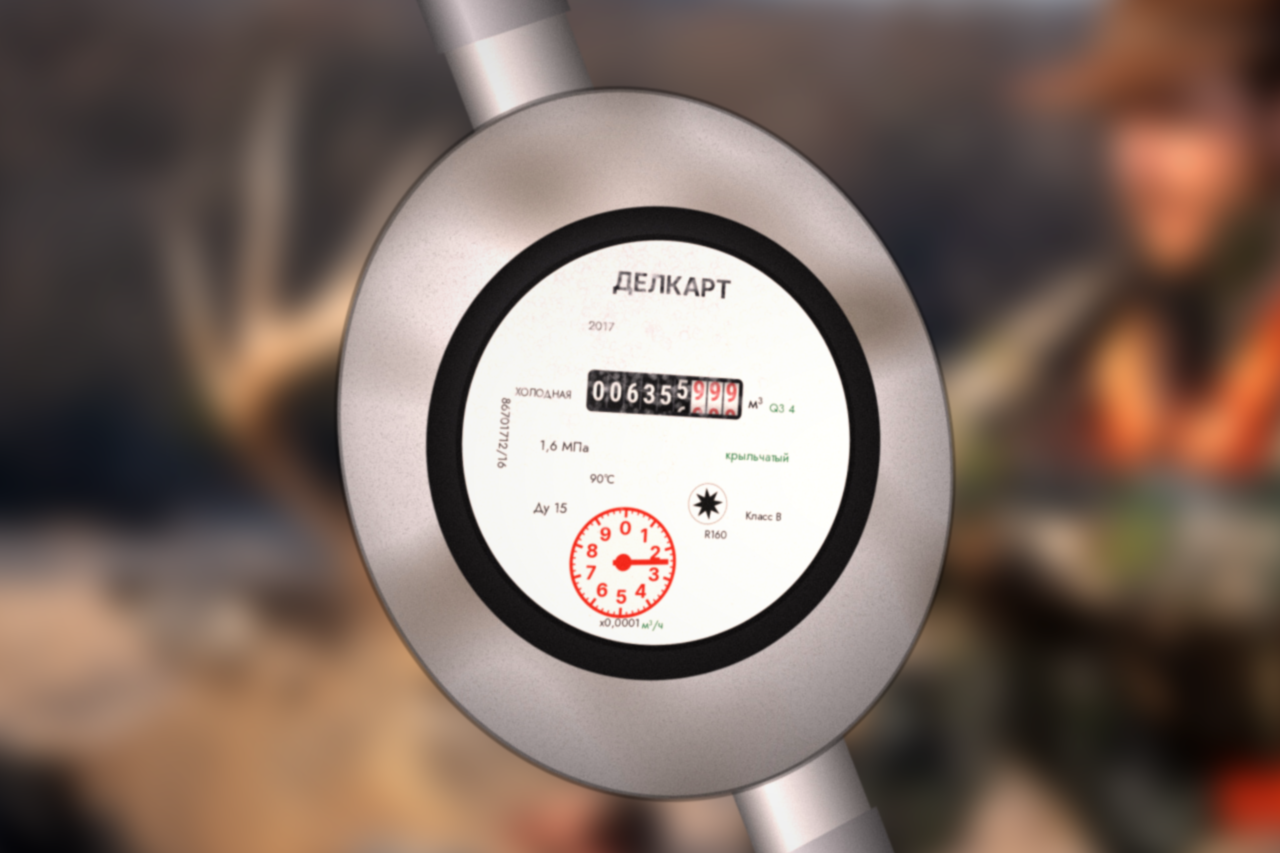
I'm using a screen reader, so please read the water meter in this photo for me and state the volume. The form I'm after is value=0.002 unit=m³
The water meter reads value=6355.9992 unit=m³
